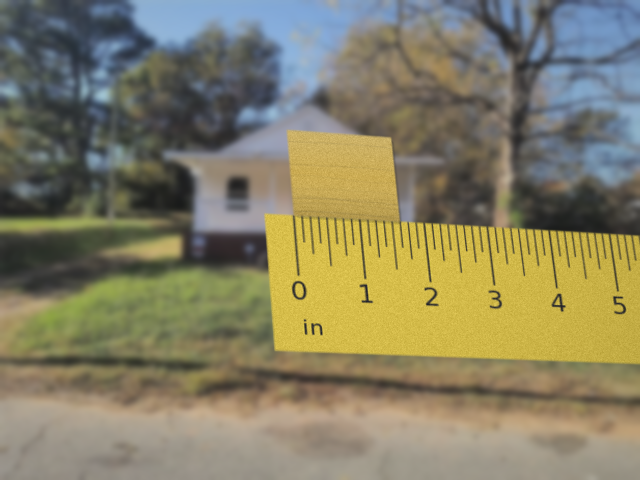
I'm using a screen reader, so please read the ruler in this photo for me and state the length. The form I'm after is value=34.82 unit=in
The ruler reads value=1.625 unit=in
